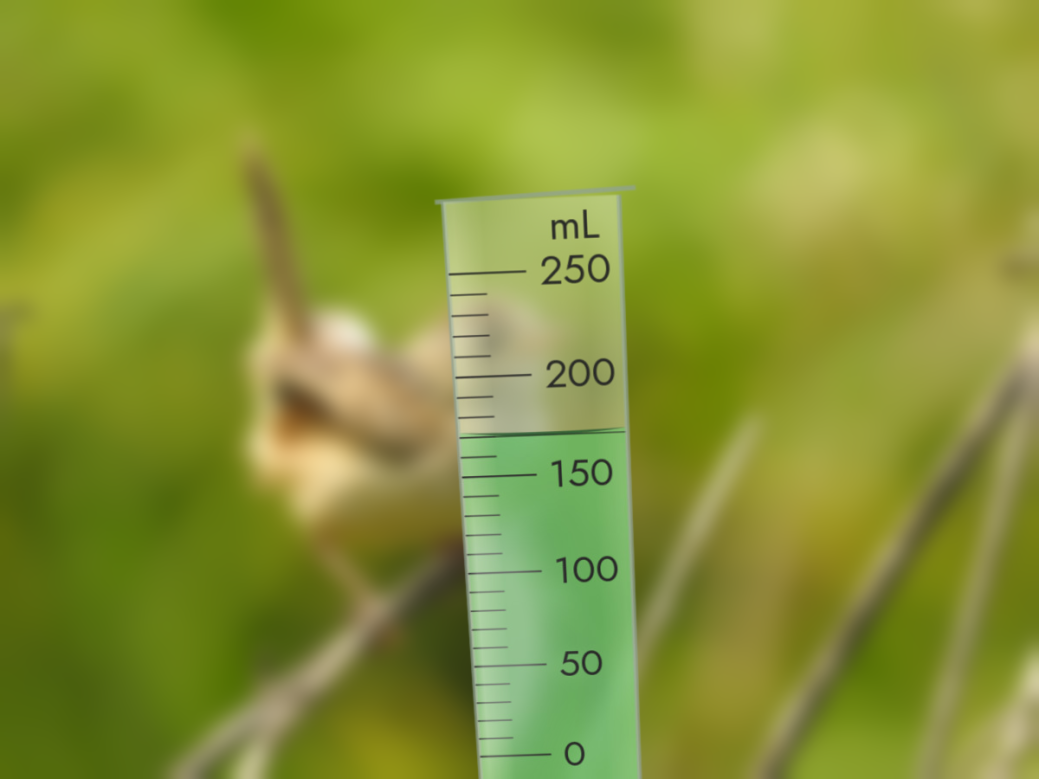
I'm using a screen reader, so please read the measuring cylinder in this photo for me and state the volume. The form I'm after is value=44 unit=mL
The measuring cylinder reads value=170 unit=mL
